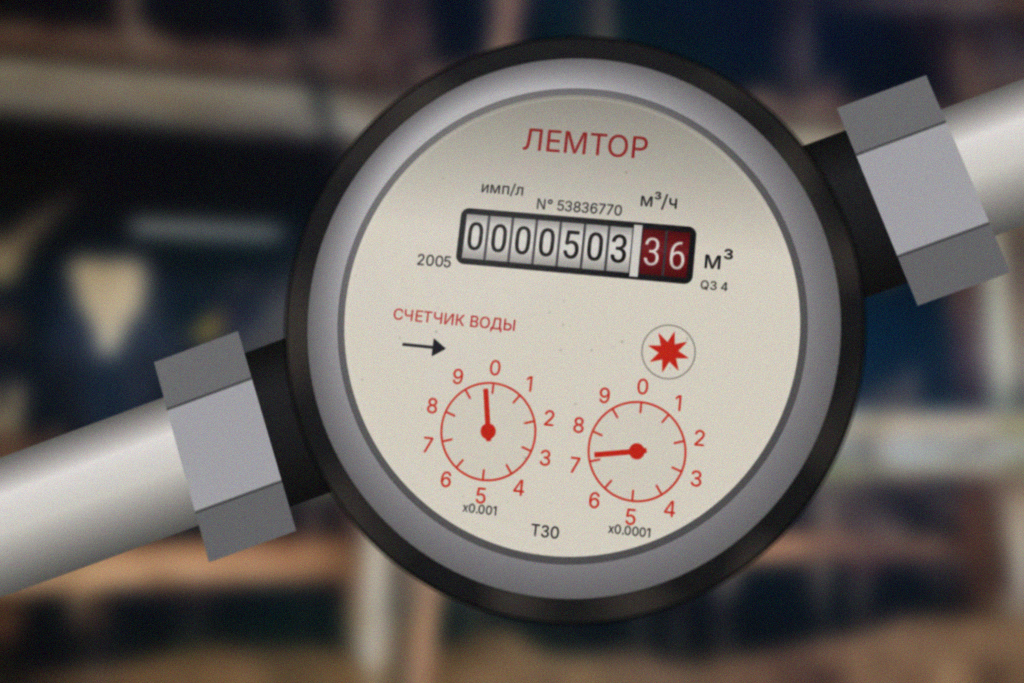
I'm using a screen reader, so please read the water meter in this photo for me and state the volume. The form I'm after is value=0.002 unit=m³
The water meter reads value=503.3597 unit=m³
